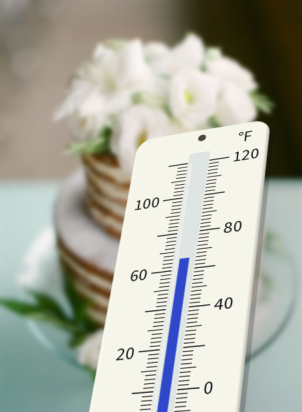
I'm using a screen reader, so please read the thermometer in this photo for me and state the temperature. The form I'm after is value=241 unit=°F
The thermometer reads value=66 unit=°F
